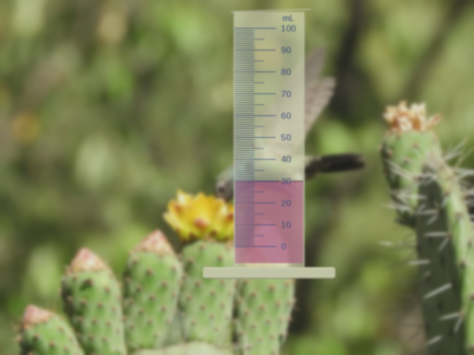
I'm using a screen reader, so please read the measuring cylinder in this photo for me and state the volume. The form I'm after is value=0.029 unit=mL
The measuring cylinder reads value=30 unit=mL
